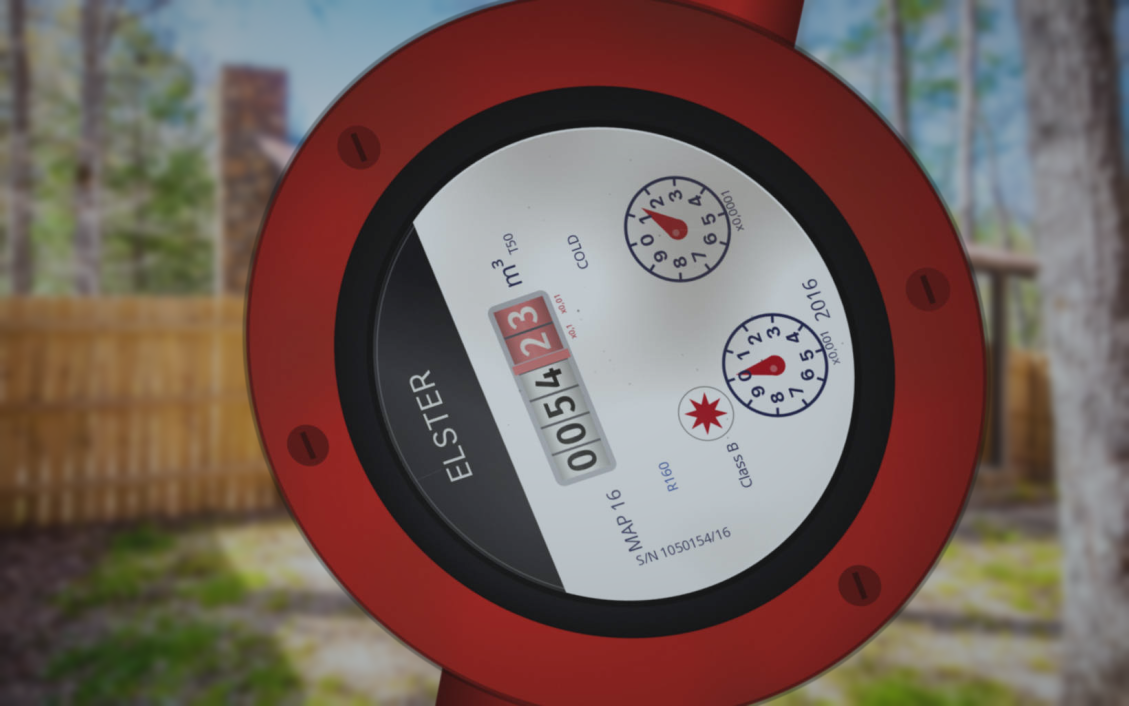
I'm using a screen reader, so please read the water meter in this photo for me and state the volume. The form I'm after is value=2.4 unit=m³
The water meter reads value=54.2301 unit=m³
